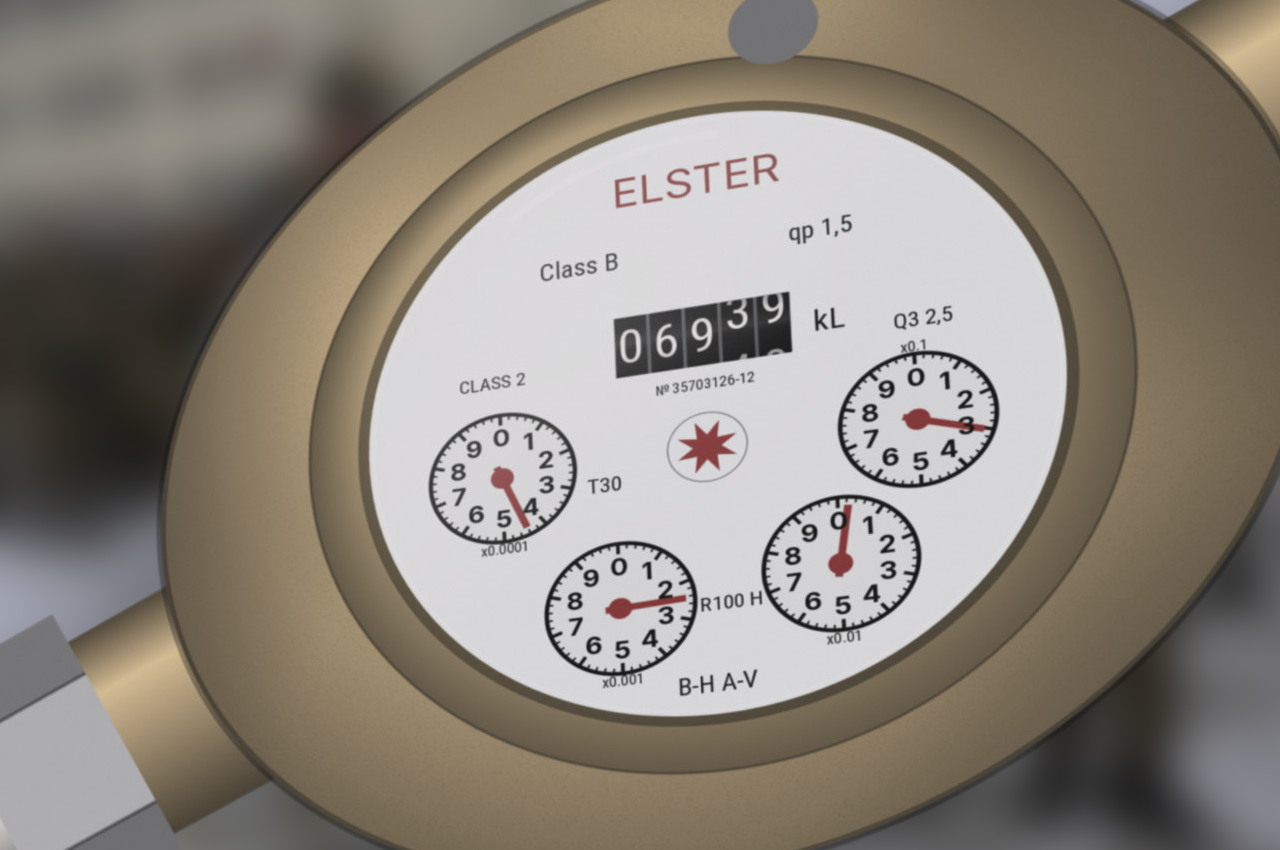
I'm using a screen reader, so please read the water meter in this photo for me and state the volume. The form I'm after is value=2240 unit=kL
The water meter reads value=6939.3024 unit=kL
